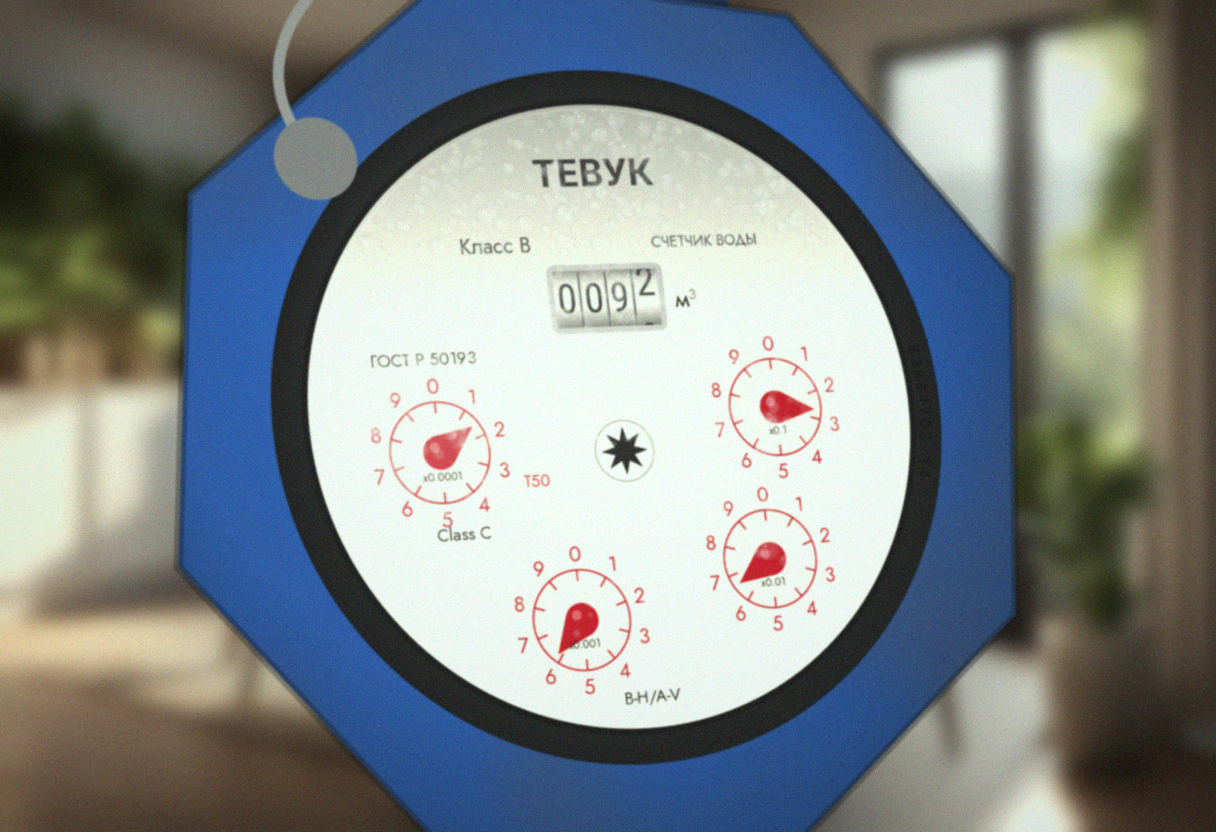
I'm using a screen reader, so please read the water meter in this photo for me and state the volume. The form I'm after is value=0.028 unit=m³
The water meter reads value=92.2661 unit=m³
